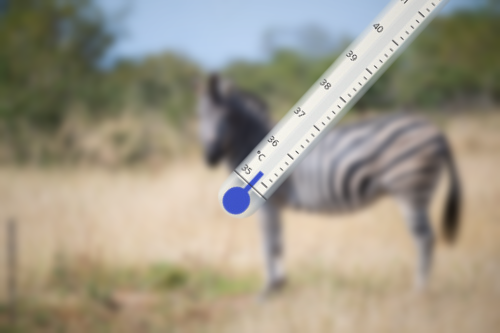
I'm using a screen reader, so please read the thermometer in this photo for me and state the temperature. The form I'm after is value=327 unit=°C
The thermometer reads value=35.2 unit=°C
